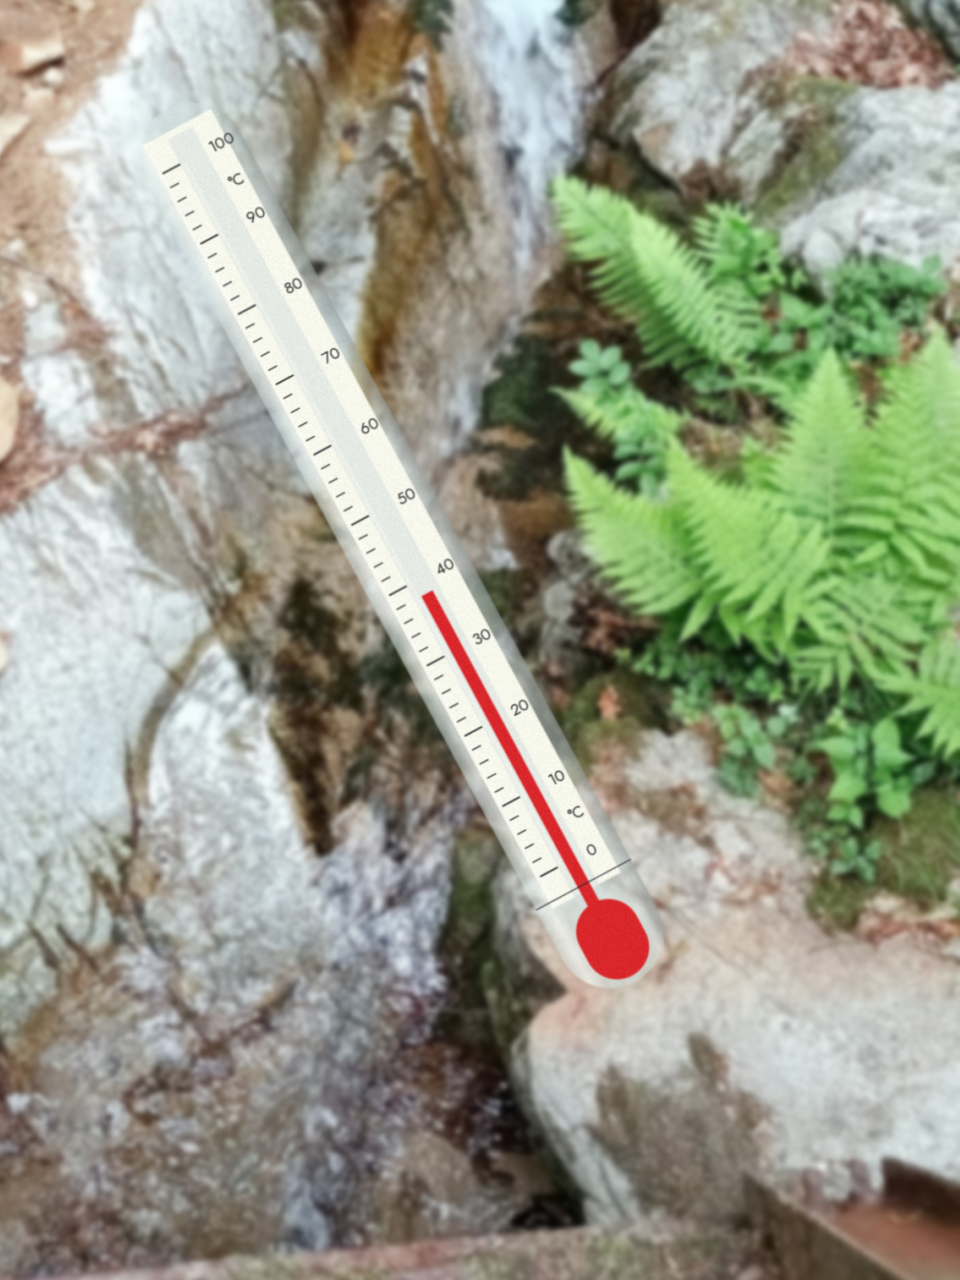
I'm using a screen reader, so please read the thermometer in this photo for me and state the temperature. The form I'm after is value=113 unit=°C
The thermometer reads value=38 unit=°C
